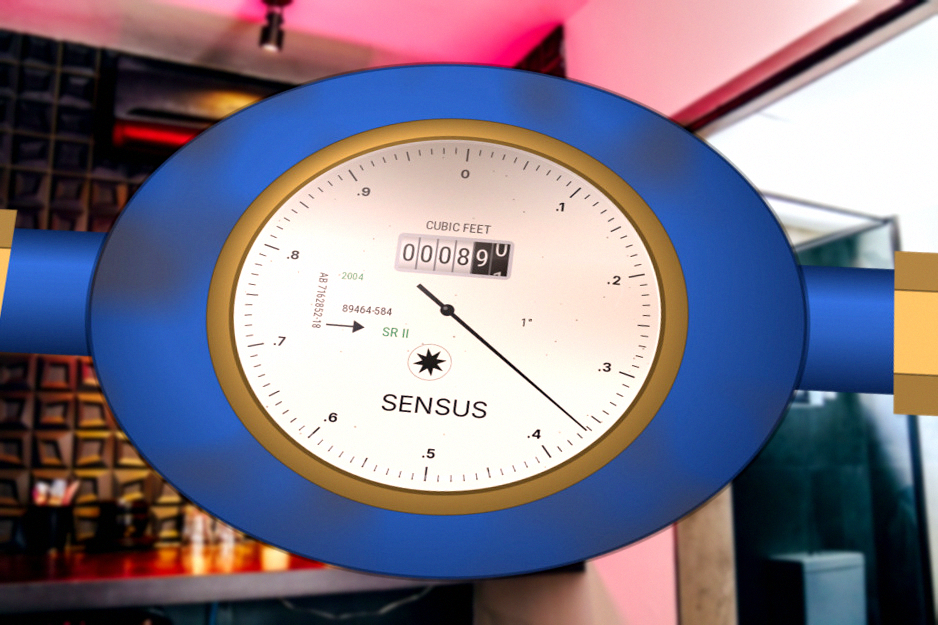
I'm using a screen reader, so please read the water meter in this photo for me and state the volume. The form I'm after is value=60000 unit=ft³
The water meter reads value=890.36 unit=ft³
